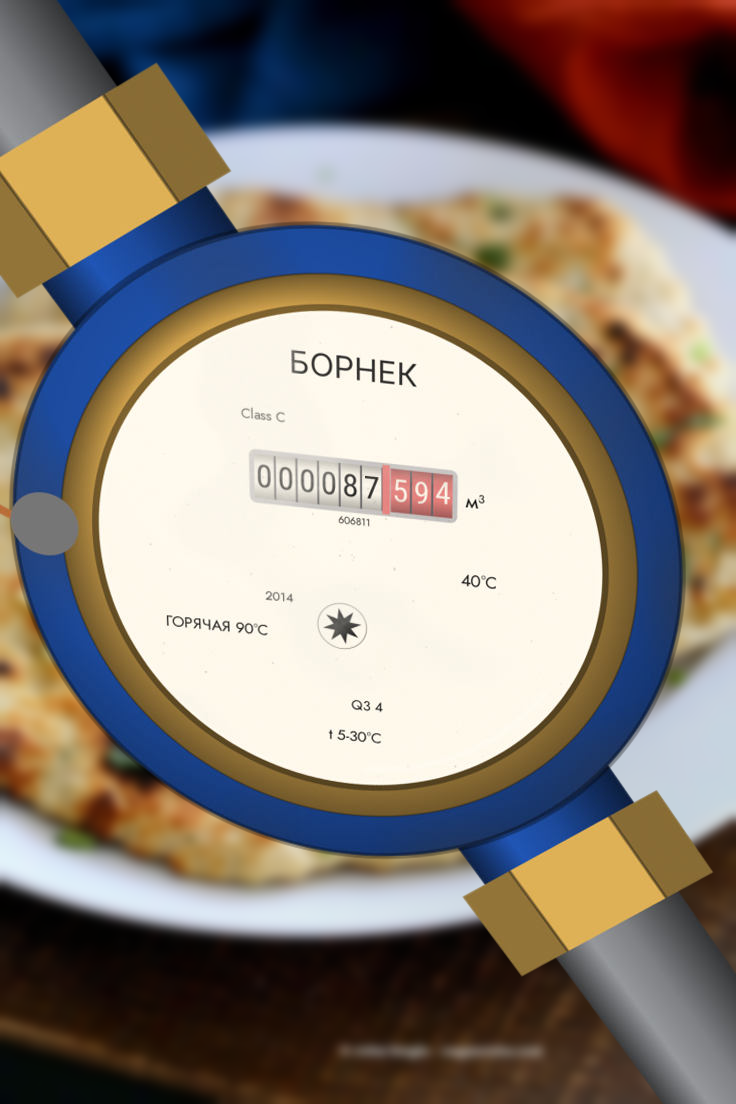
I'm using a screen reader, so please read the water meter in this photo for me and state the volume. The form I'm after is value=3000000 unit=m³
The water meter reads value=87.594 unit=m³
